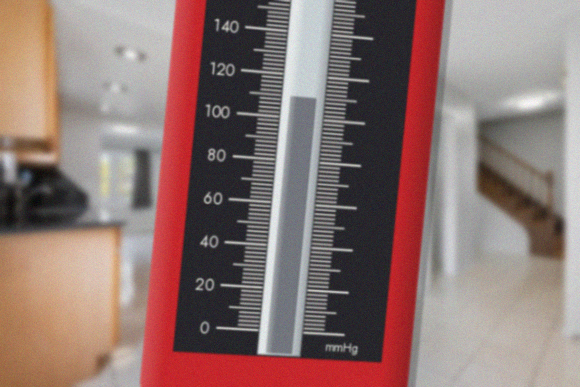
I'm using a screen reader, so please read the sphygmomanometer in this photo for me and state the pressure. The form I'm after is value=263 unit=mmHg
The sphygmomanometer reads value=110 unit=mmHg
